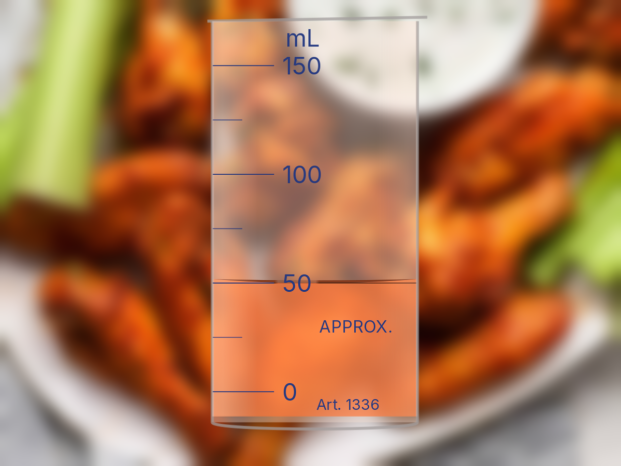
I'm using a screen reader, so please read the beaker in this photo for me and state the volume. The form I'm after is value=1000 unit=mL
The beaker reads value=50 unit=mL
